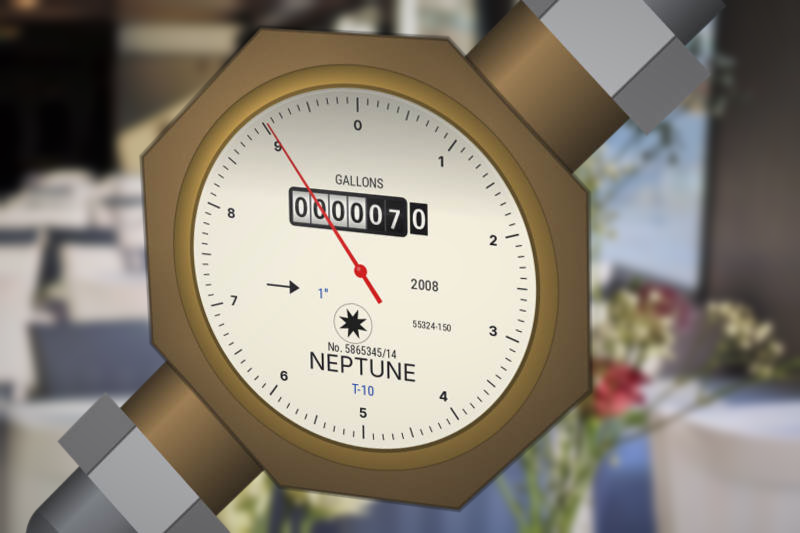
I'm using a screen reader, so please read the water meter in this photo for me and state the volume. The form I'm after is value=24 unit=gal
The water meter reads value=69.0 unit=gal
